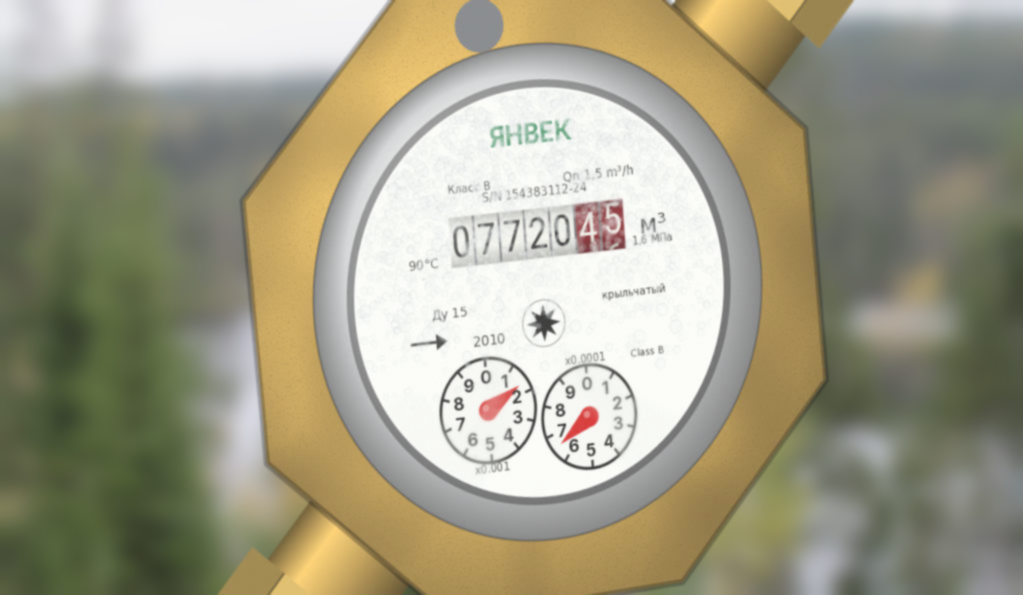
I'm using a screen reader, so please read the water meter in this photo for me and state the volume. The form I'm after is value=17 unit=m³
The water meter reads value=7720.4516 unit=m³
